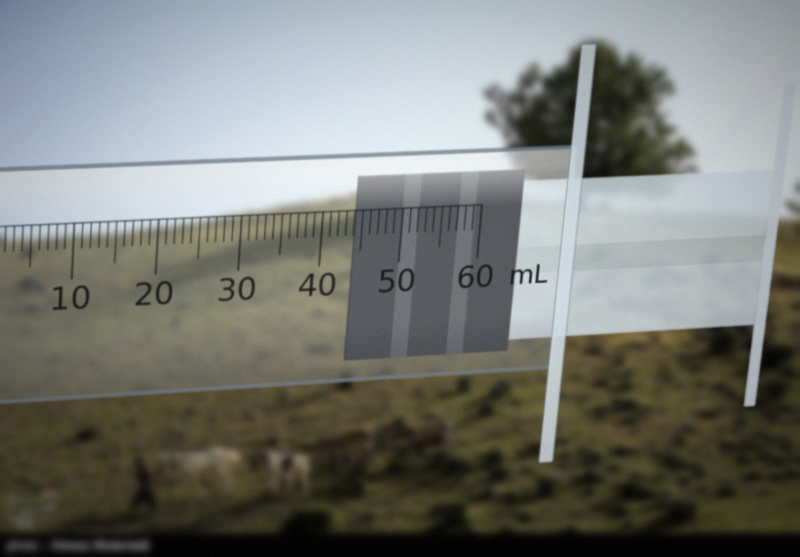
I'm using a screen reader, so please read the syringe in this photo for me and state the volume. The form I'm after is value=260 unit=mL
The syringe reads value=44 unit=mL
